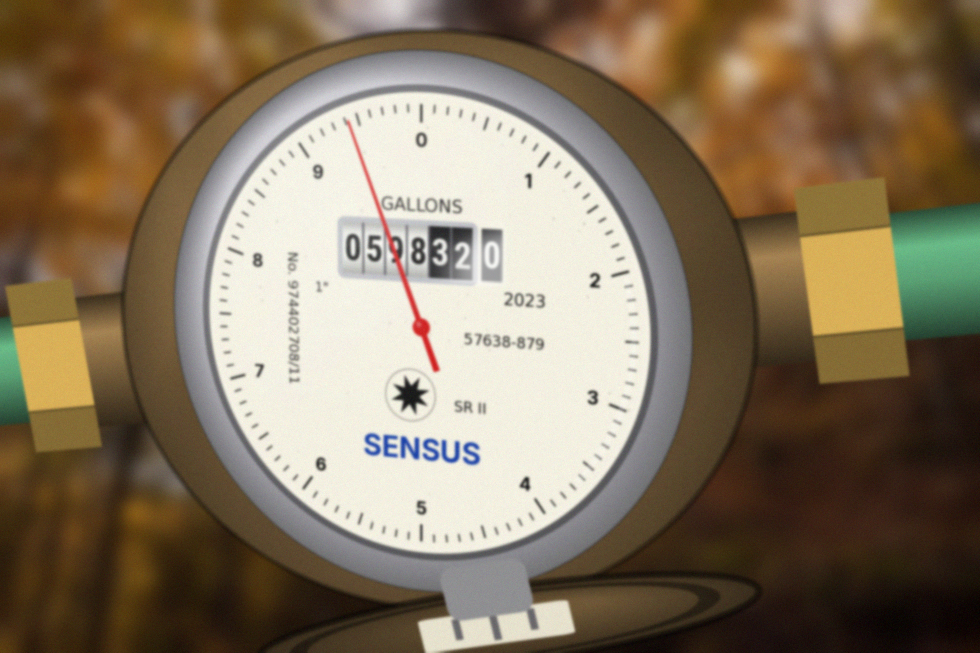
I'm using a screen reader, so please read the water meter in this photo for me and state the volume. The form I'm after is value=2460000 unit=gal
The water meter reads value=598319.4 unit=gal
